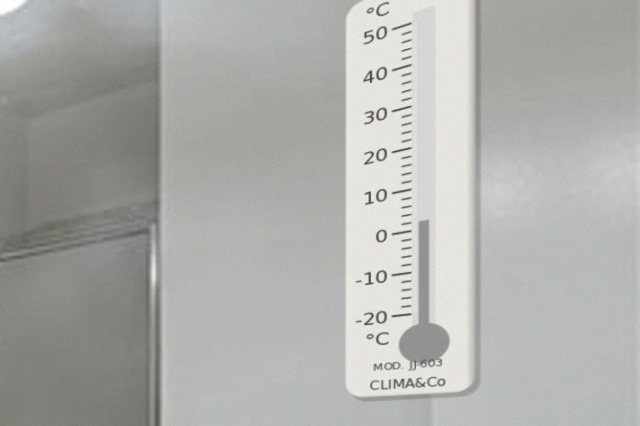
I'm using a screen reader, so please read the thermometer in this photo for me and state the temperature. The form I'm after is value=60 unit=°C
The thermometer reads value=2 unit=°C
